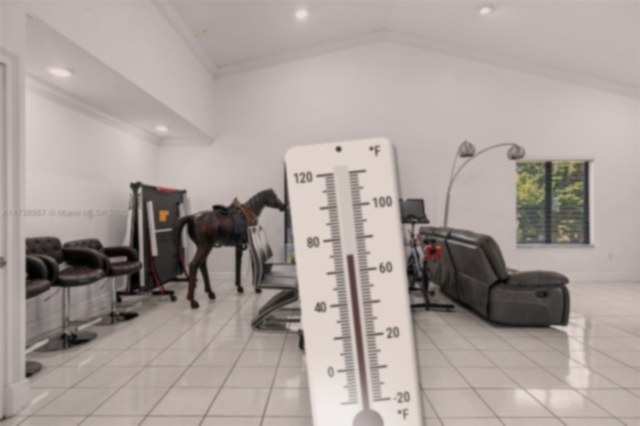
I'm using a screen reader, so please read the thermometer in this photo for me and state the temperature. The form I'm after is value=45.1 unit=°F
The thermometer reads value=70 unit=°F
